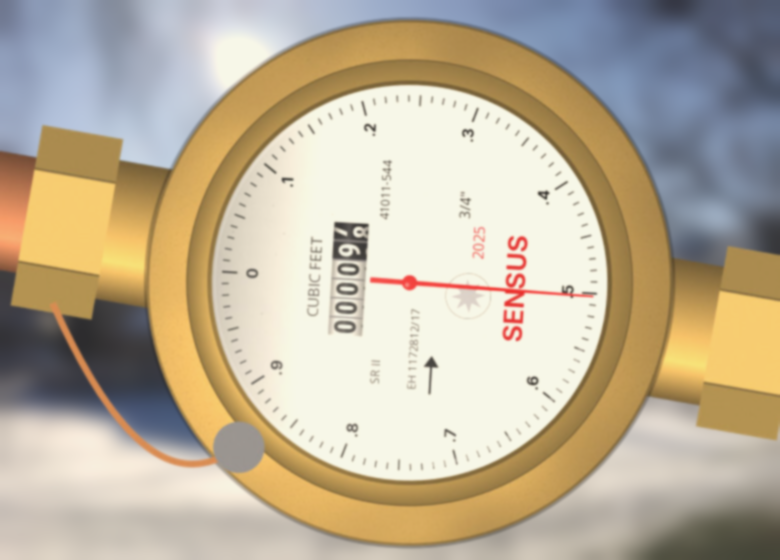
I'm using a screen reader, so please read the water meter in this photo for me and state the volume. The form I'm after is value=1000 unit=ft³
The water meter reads value=97.50 unit=ft³
